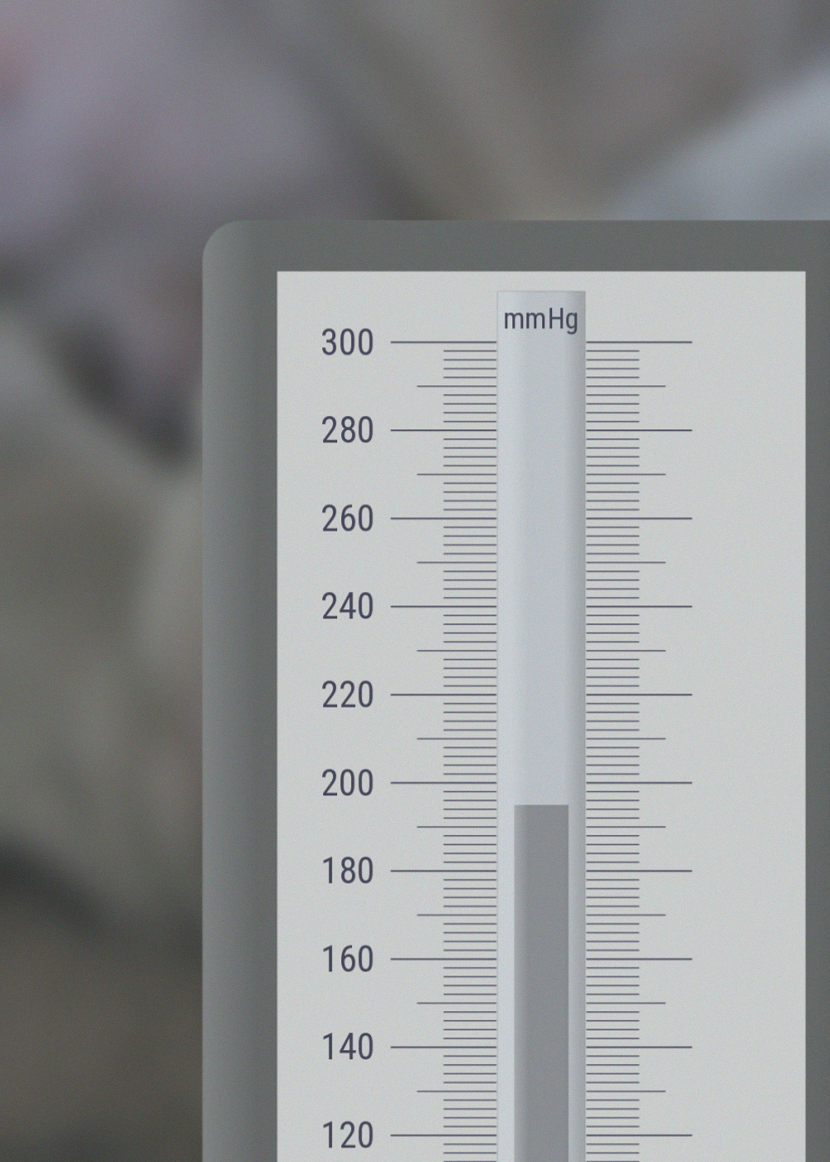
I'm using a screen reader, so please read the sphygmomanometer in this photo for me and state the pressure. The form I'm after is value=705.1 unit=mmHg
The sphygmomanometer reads value=195 unit=mmHg
